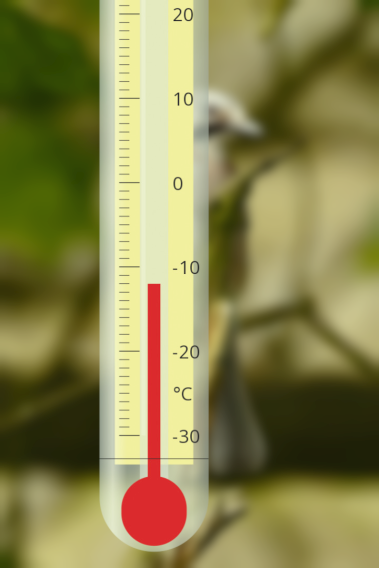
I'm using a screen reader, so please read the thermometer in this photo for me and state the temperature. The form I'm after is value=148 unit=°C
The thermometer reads value=-12 unit=°C
